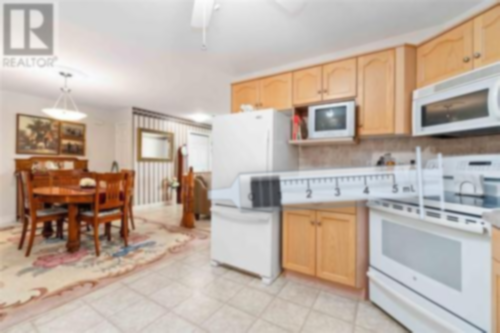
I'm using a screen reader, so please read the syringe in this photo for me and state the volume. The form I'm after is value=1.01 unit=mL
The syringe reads value=0 unit=mL
